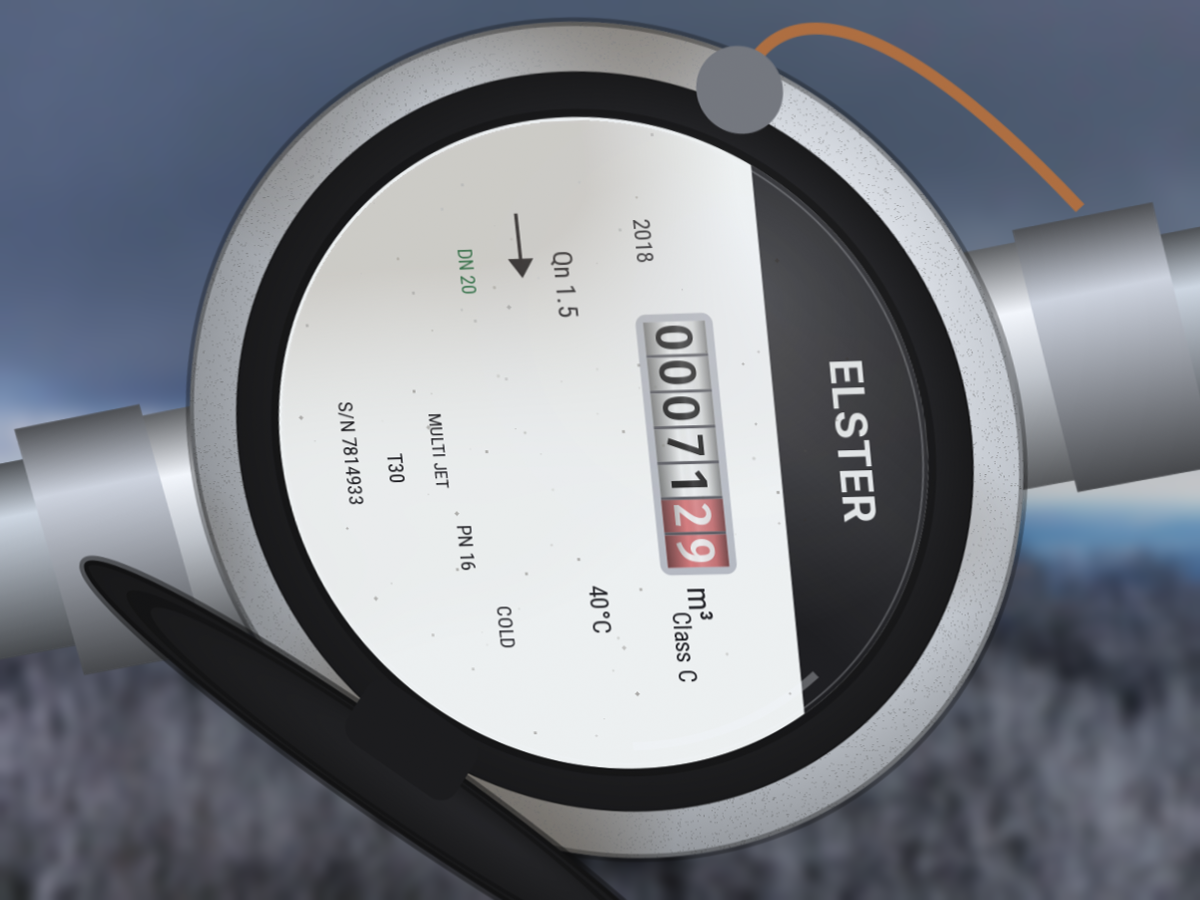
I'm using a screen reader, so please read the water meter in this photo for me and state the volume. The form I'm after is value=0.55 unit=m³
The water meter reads value=71.29 unit=m³
